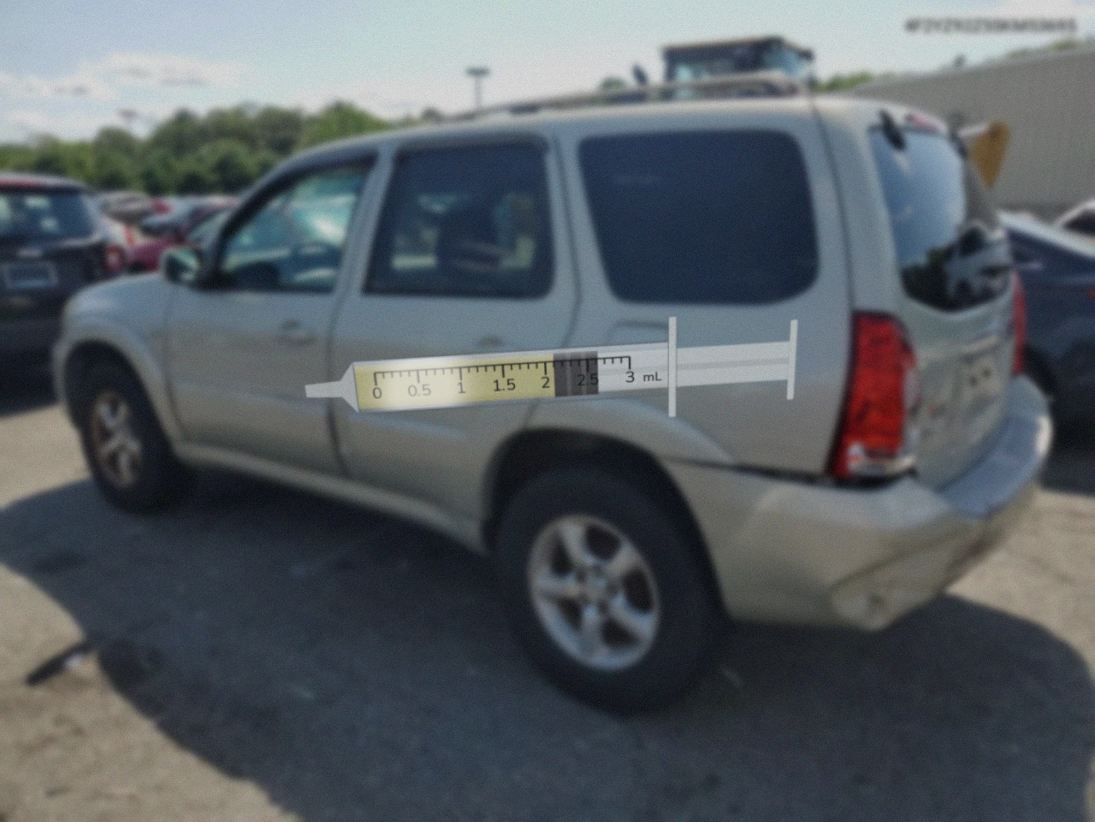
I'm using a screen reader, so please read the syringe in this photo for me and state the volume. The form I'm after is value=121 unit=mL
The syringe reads value=2.1 unit=mL
